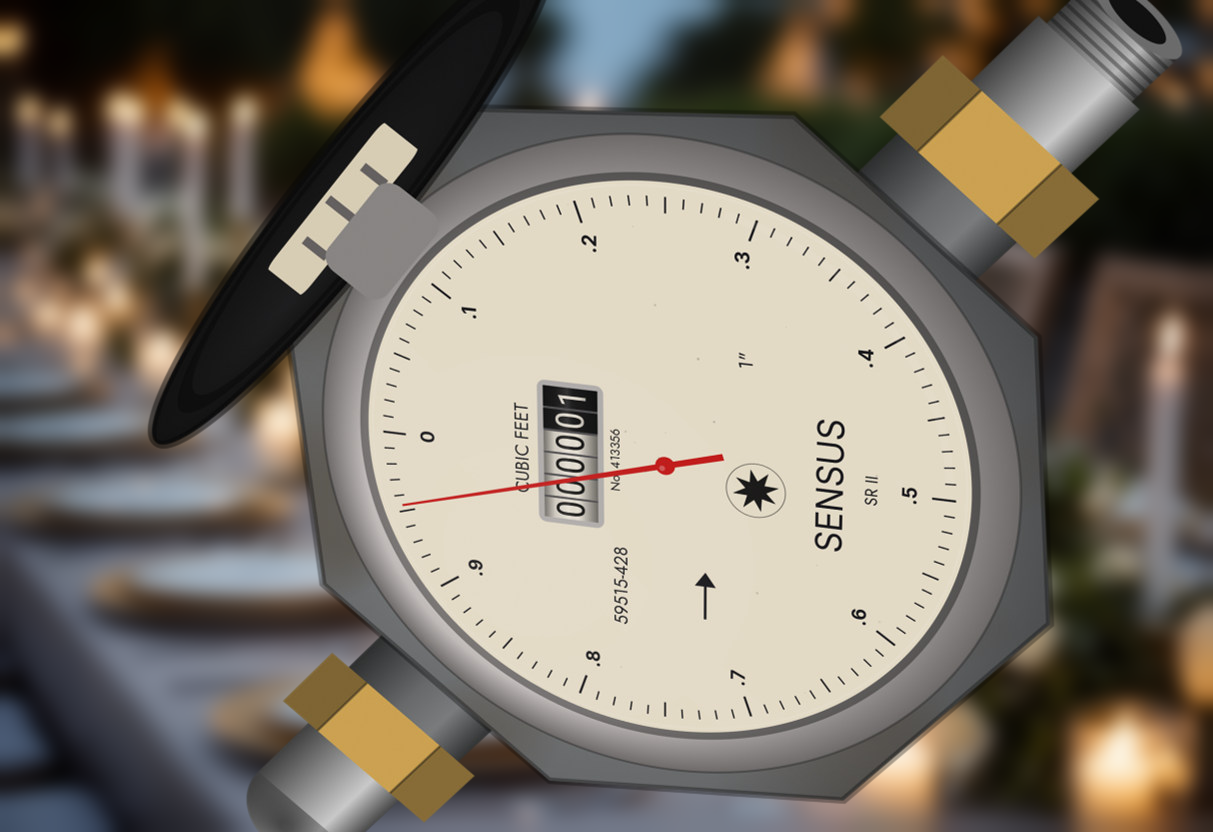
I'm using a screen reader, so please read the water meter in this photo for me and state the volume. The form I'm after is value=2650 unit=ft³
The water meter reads value=0.95 unit=ft³
